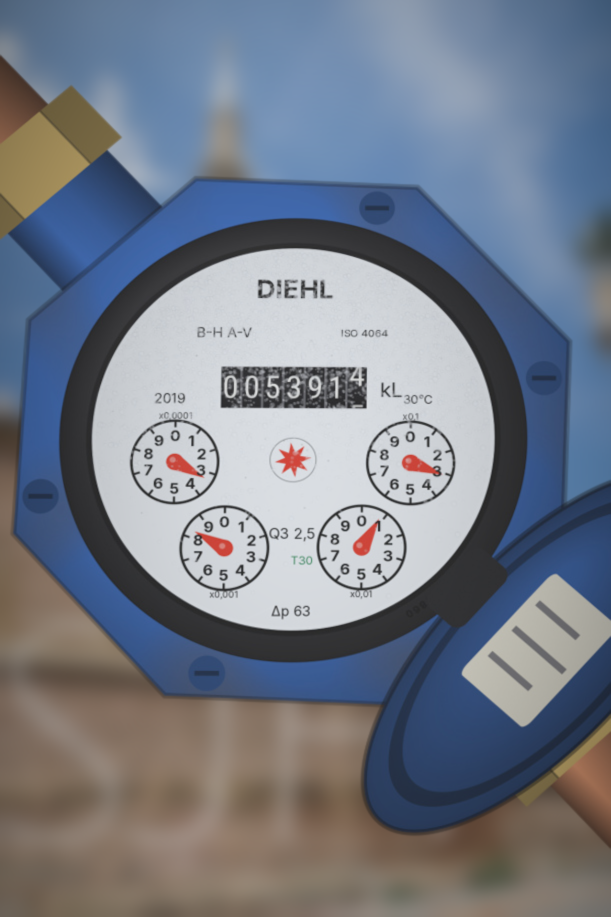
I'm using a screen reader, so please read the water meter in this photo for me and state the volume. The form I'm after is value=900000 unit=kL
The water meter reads value=53914.3083 unit=kL
